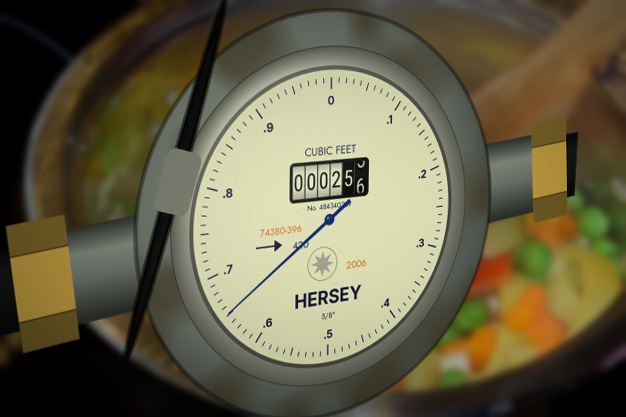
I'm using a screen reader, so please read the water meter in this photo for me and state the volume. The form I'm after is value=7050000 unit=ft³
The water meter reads value=255.65 unit=ft³
